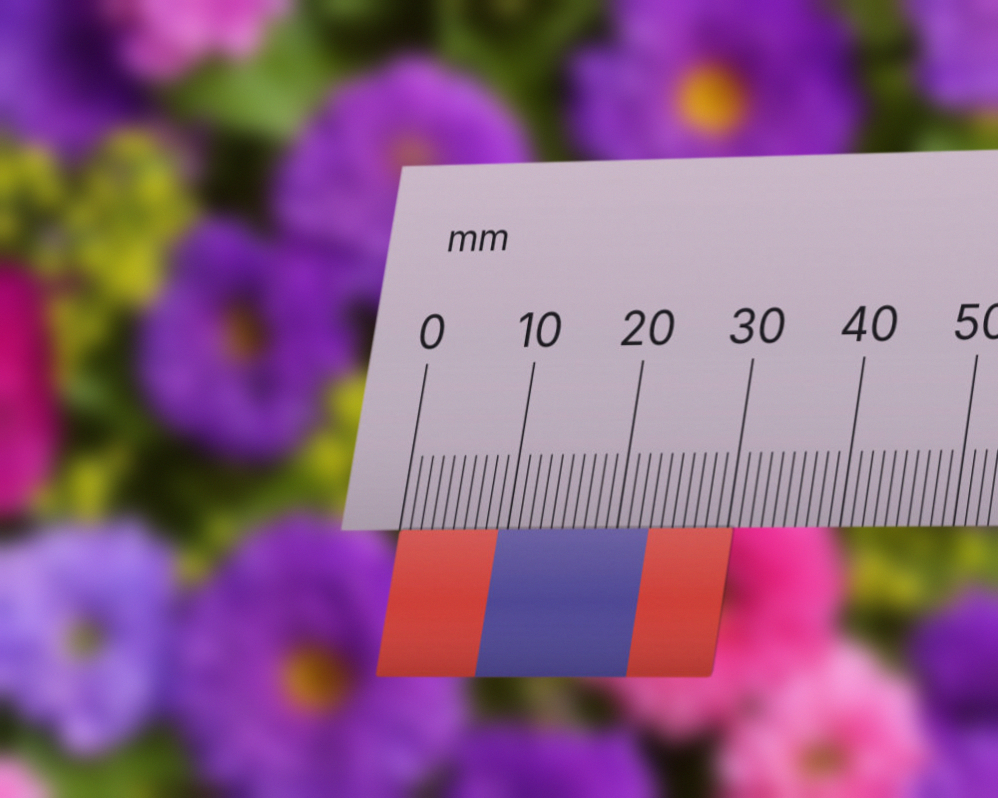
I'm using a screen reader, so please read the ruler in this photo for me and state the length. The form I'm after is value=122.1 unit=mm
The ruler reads value=30.5 unit=mm
